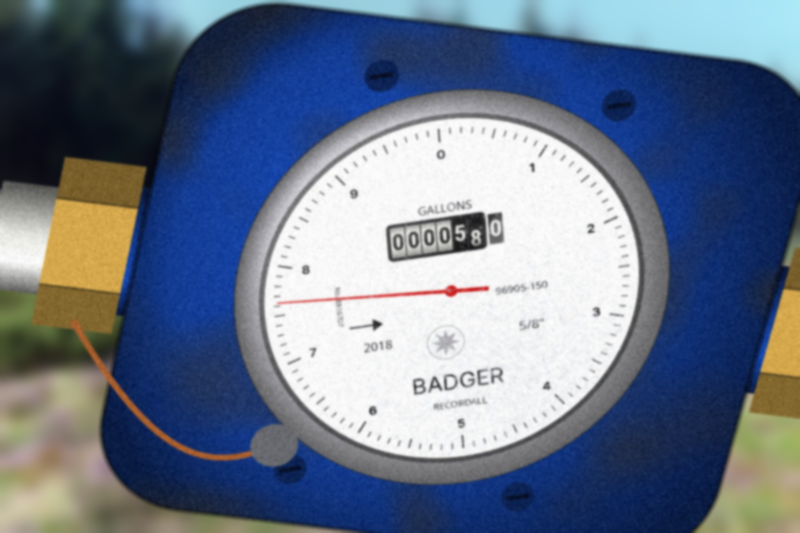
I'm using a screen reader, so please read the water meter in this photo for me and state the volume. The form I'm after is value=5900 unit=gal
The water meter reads value=577.6 unit=gal
